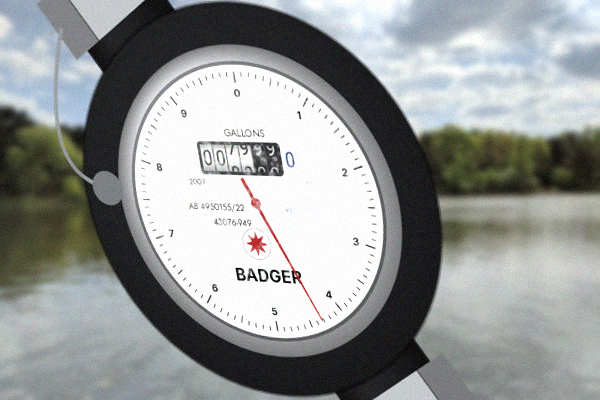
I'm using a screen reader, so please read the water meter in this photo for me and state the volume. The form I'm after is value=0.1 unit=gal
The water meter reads value=79994.3 unit=gal
